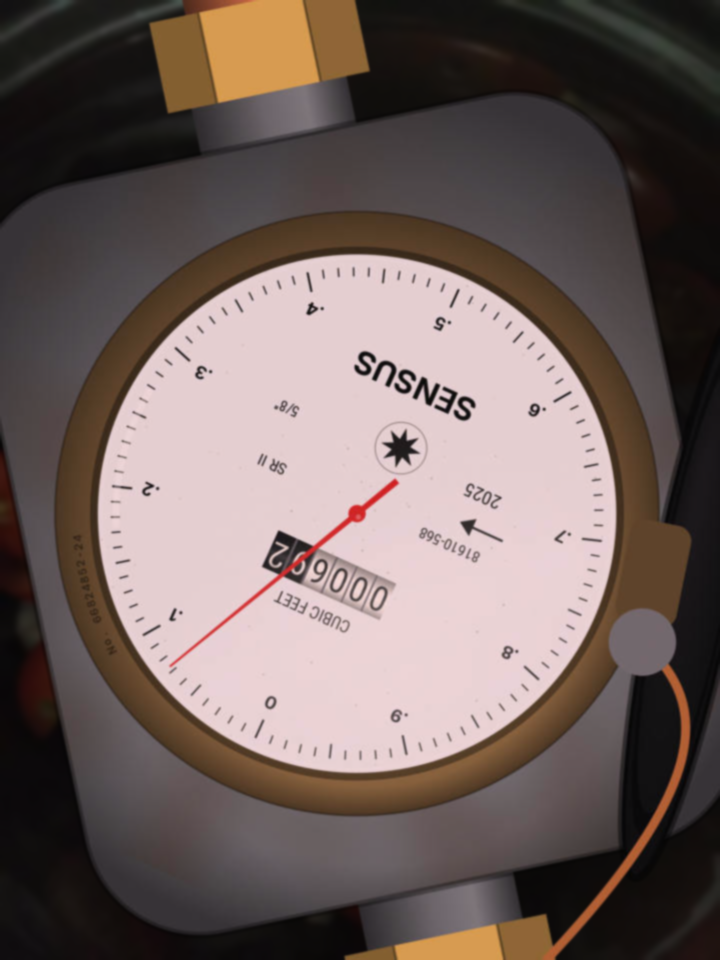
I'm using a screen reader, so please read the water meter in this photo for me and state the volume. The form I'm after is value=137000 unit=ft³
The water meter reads value=692.07 unit=ft³
